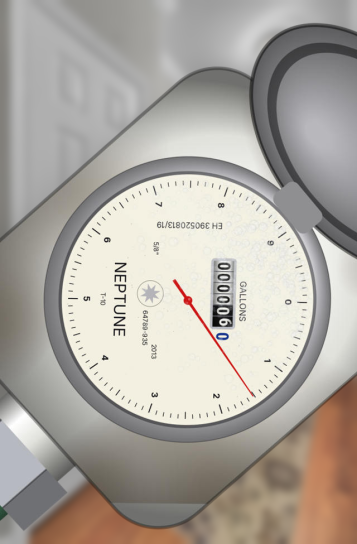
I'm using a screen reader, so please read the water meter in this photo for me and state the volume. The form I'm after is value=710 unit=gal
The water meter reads value=61.5 unit=gal
